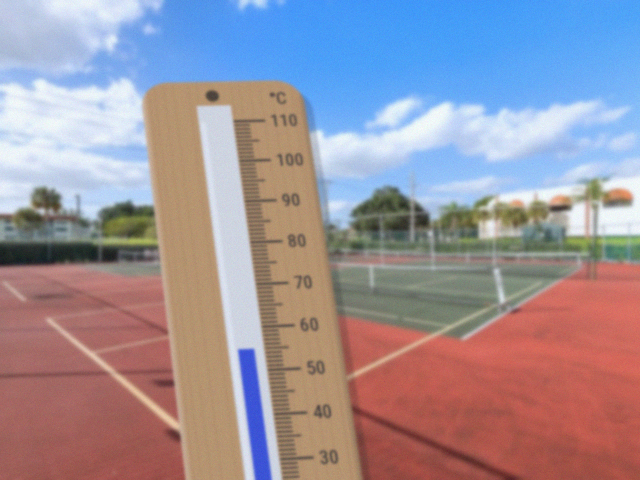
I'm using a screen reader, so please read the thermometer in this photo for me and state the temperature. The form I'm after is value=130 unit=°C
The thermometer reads value=55 unit=°C
